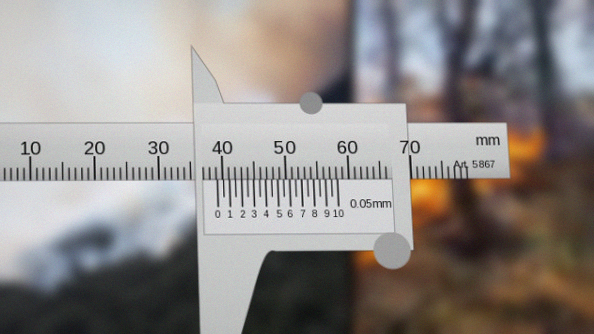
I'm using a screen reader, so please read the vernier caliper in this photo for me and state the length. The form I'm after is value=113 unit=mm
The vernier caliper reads value=39.2 unit=mm
